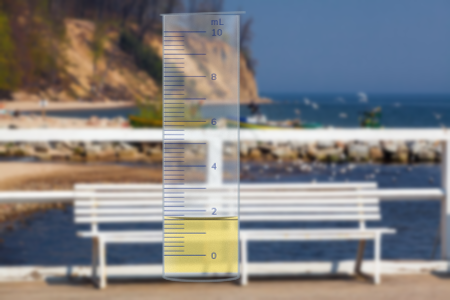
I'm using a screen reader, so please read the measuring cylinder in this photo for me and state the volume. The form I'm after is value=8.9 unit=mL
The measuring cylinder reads value=1.6 unit=mL
